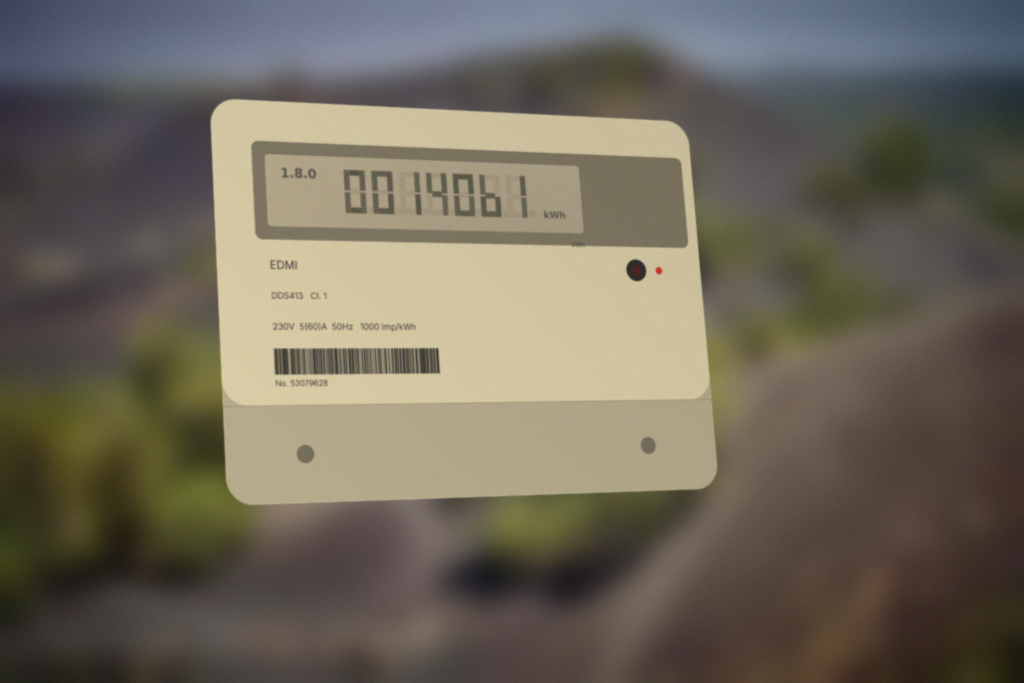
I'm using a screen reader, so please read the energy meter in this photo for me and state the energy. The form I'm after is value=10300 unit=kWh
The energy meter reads value=14061 unit=kWh
